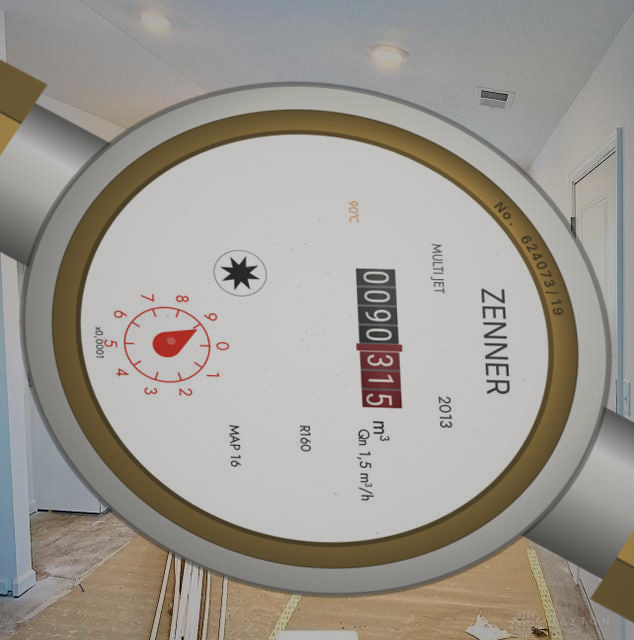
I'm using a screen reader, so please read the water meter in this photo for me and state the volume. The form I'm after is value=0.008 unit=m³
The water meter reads value=90.3149 unit=m³
